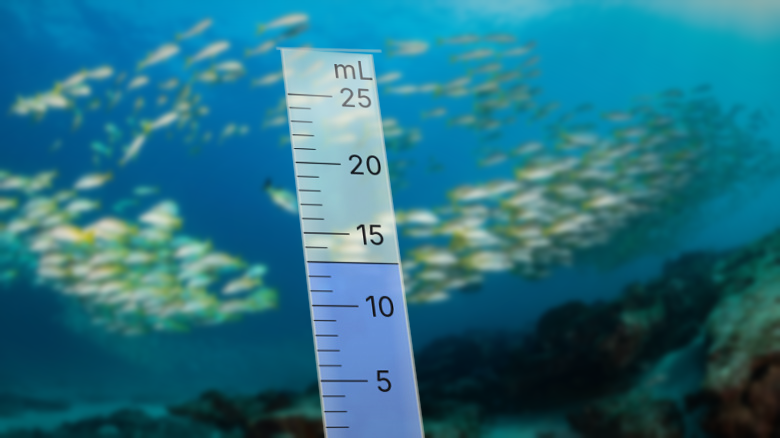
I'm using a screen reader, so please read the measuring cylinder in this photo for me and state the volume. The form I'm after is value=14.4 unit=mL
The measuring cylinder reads value=13 unit=mL
